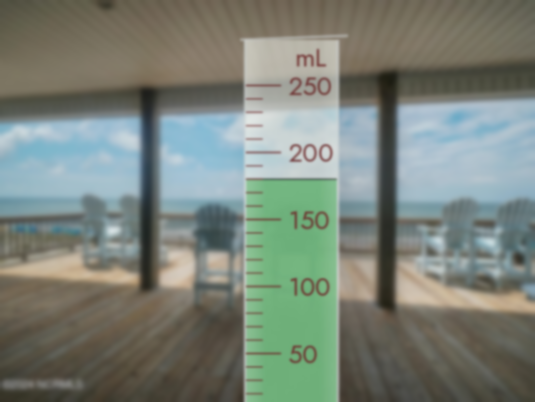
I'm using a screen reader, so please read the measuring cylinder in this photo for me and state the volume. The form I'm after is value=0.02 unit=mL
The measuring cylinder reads value=180 unit=mL
